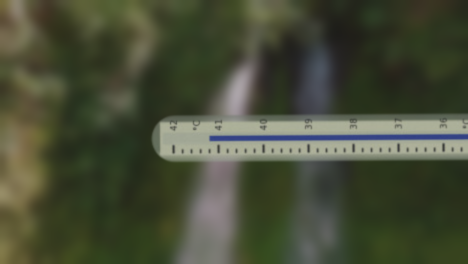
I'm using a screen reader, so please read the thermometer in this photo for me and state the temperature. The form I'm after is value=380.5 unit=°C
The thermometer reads value=41.2 unit=°C
